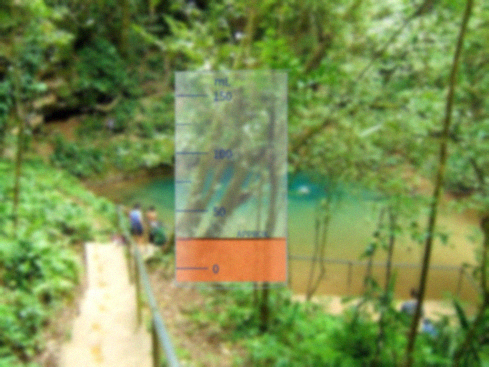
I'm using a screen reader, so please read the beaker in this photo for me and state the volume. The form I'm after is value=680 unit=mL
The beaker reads value=25 unit=mL
